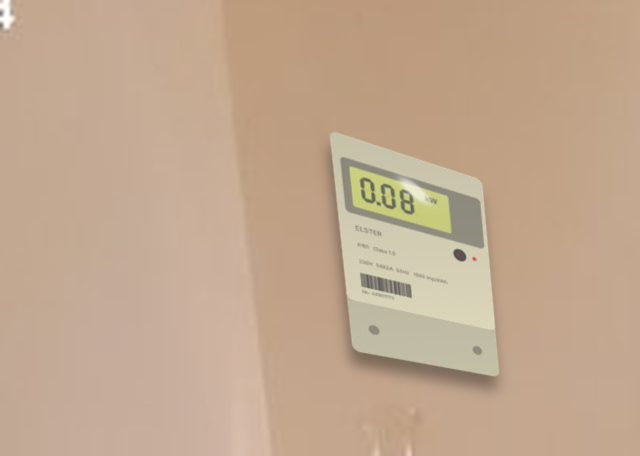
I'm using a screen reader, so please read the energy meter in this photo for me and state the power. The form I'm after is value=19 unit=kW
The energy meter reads value=0.08 unit=kW
